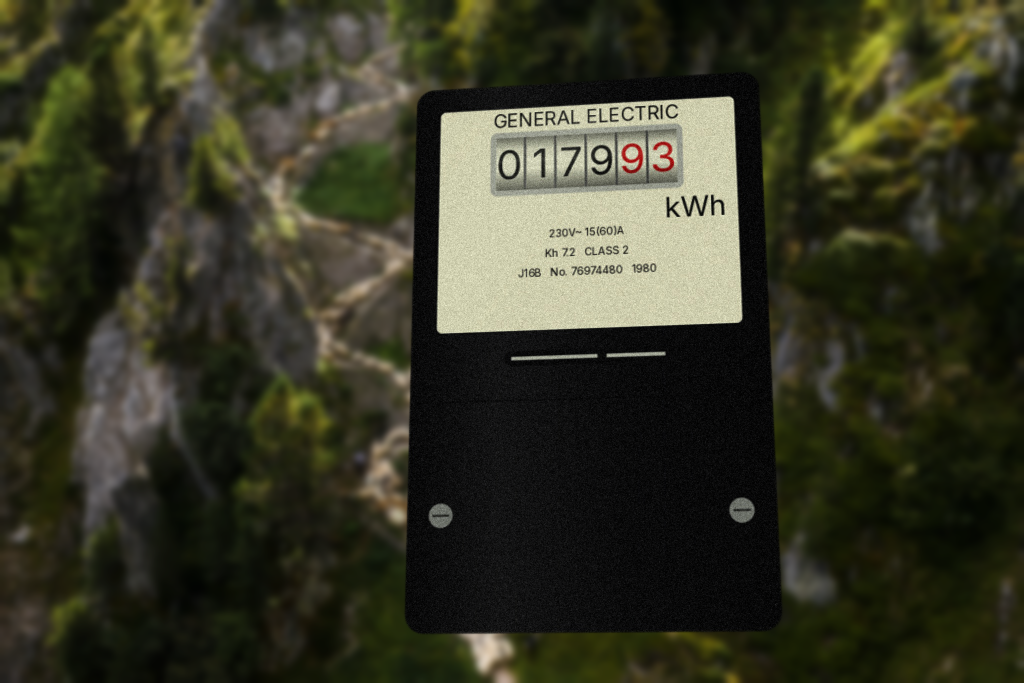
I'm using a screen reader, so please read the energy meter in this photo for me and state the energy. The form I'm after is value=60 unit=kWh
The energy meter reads value=179.93 unit=kWh
